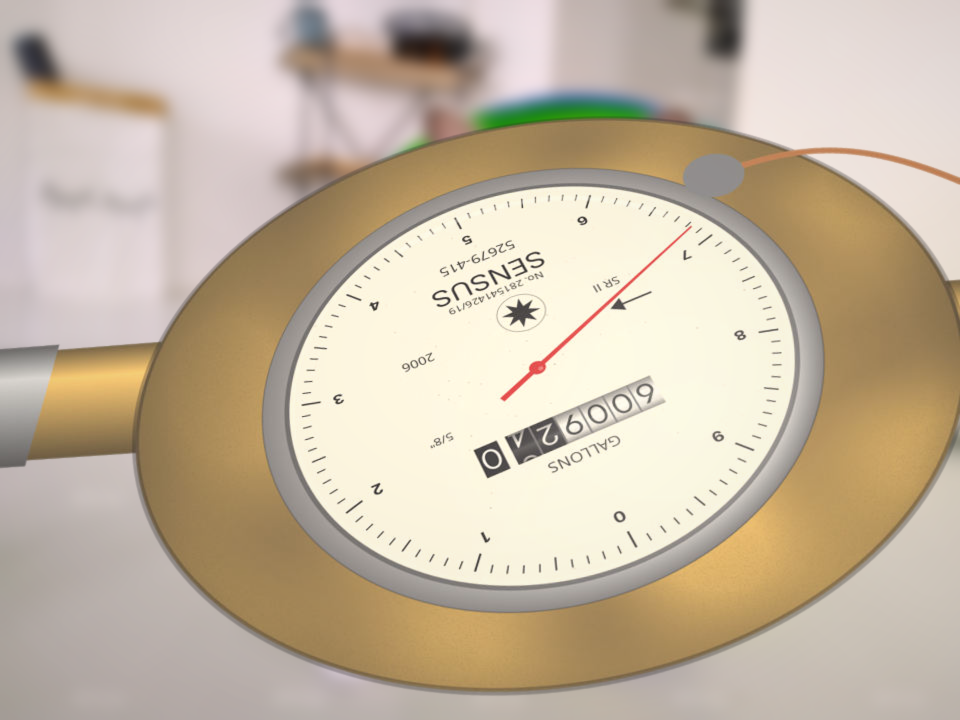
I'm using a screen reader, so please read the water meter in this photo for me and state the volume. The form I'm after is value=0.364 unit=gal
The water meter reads value=6009236.8 unit=gal
